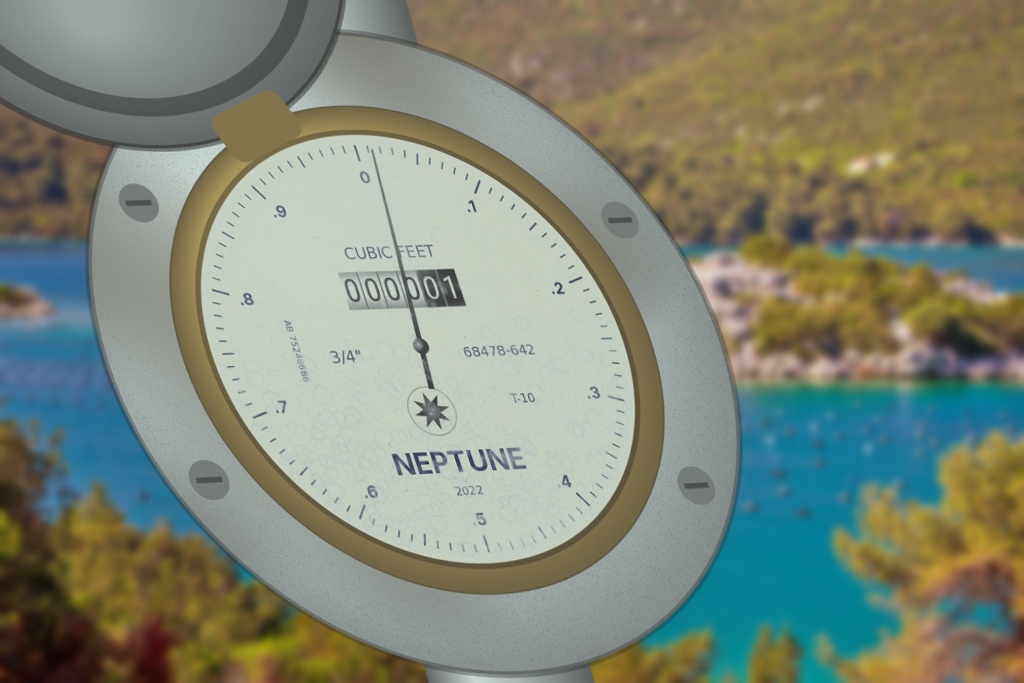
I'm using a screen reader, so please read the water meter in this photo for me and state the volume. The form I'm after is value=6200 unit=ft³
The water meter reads value=1.01 unit=ft³
